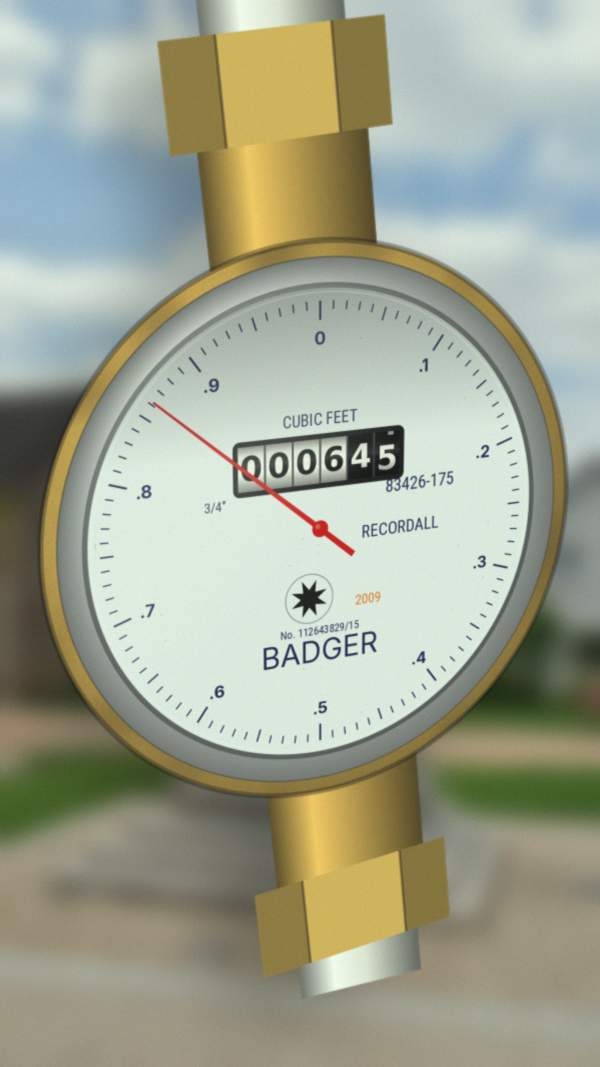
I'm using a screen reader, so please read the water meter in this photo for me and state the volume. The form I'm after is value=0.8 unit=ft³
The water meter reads value=644.86 unit=ft³
